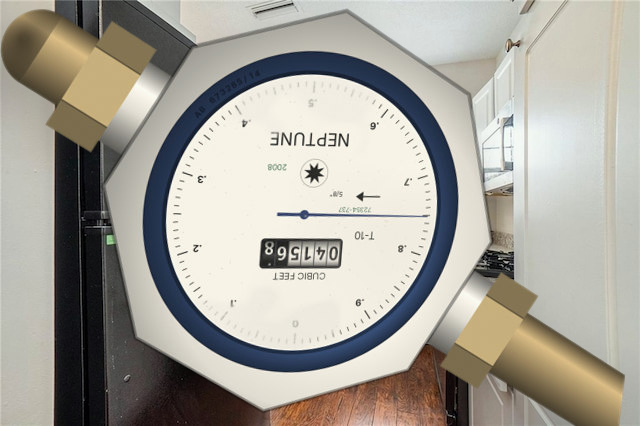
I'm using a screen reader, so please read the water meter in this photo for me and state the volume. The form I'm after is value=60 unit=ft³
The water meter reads value=41567.75 unit=ft³
